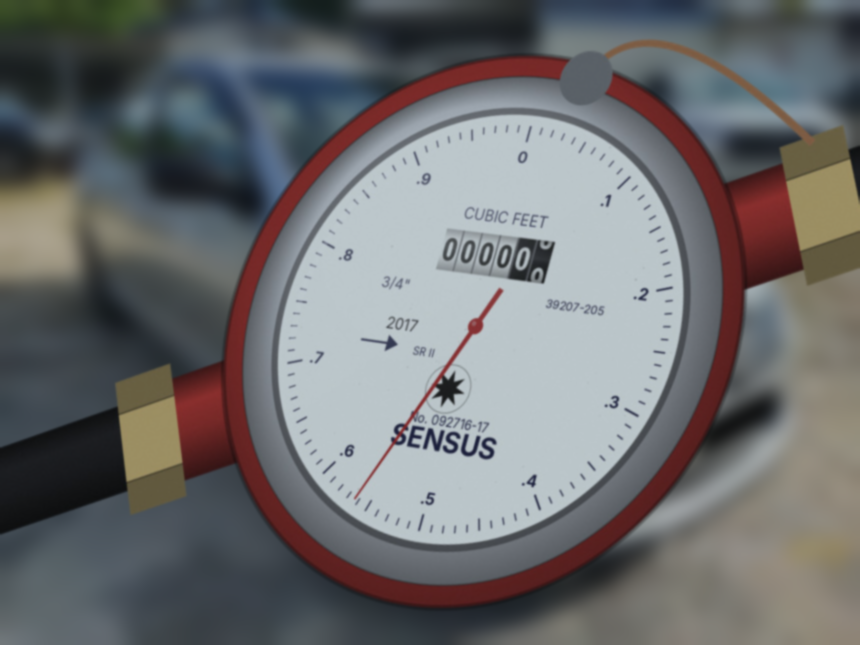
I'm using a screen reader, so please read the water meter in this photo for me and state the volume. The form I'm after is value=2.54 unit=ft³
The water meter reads value=8.56 unit=ft³
